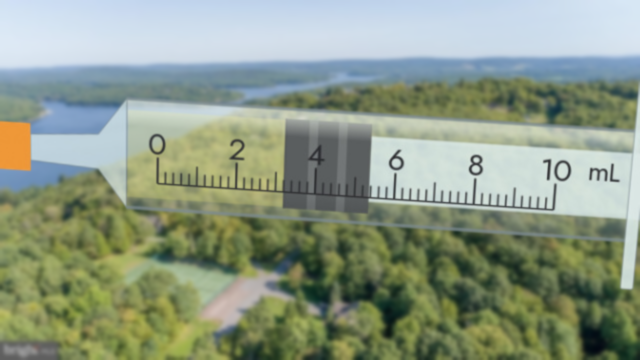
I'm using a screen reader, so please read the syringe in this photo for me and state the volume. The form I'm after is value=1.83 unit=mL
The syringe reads value=3.2 unit=mL
